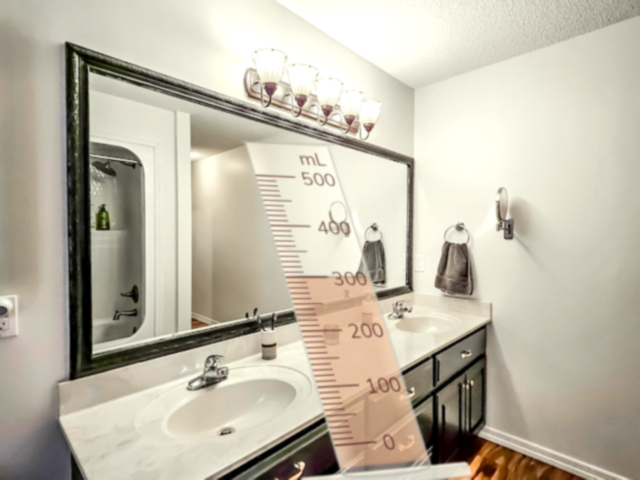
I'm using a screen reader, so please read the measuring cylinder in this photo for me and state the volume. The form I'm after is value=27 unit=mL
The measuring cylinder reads value=300 unit=mL
